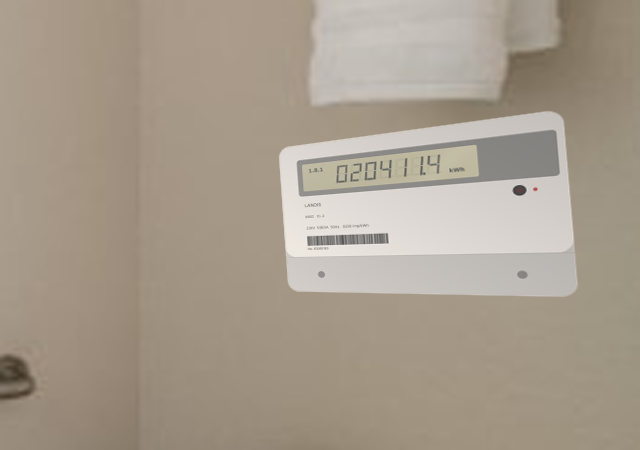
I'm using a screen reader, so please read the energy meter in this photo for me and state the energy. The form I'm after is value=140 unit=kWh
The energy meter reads value=20411.4 unit=kWh
